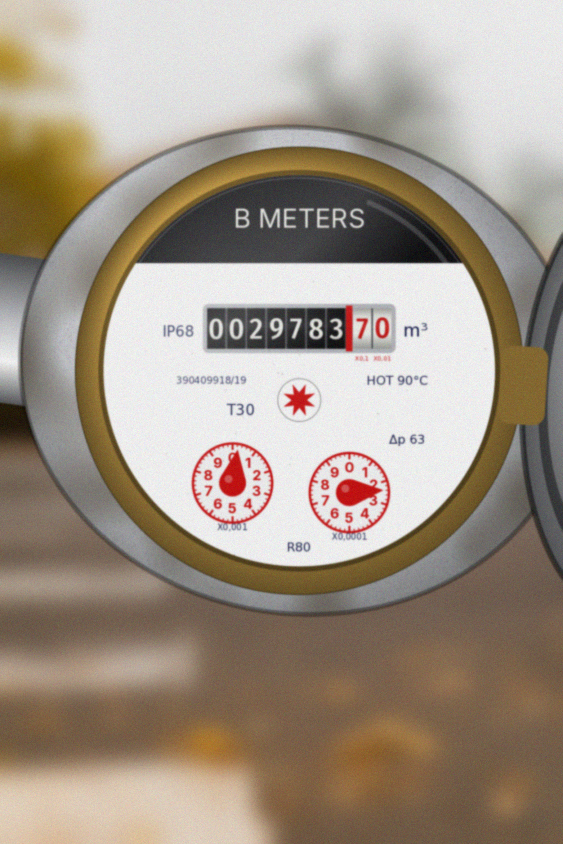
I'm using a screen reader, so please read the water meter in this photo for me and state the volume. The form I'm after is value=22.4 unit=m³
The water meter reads value=29783.7002 unit=m³
